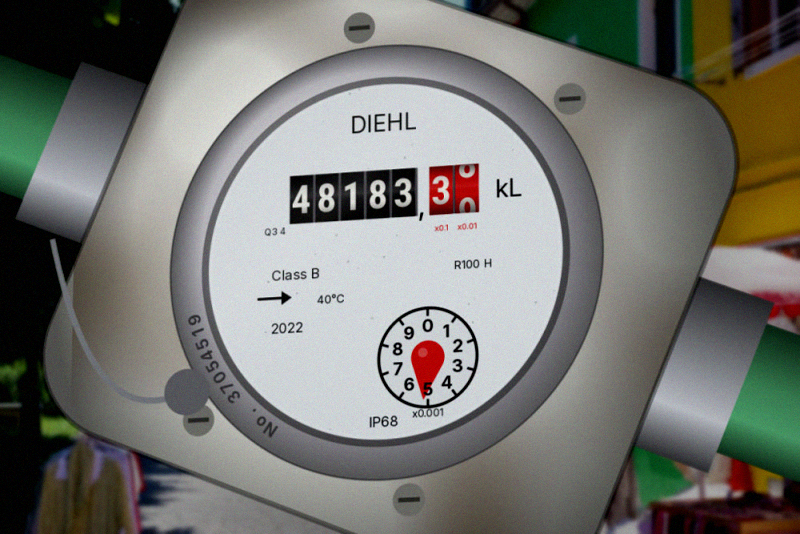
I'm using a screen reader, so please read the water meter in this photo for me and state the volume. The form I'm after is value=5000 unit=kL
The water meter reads value=48183.385 unit=kL
